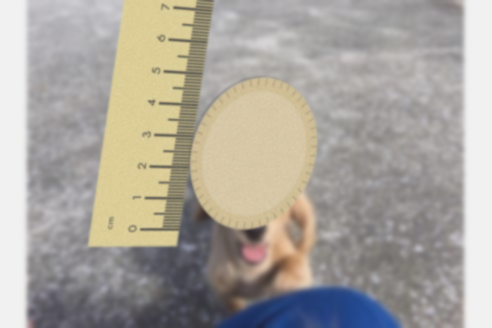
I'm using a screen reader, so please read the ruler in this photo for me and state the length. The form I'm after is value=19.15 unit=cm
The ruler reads value=5 unit=cm
